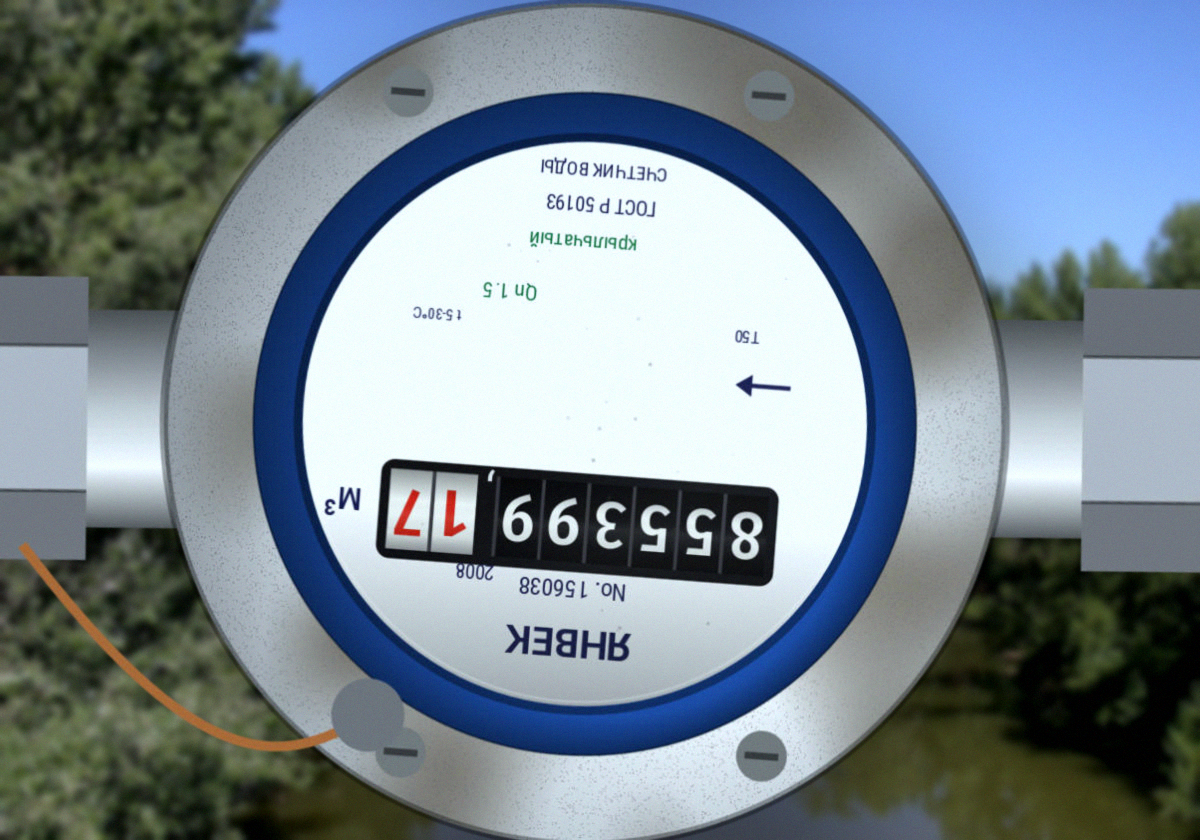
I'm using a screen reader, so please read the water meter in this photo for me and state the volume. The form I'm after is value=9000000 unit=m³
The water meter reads value=855399.17 unit=m³
